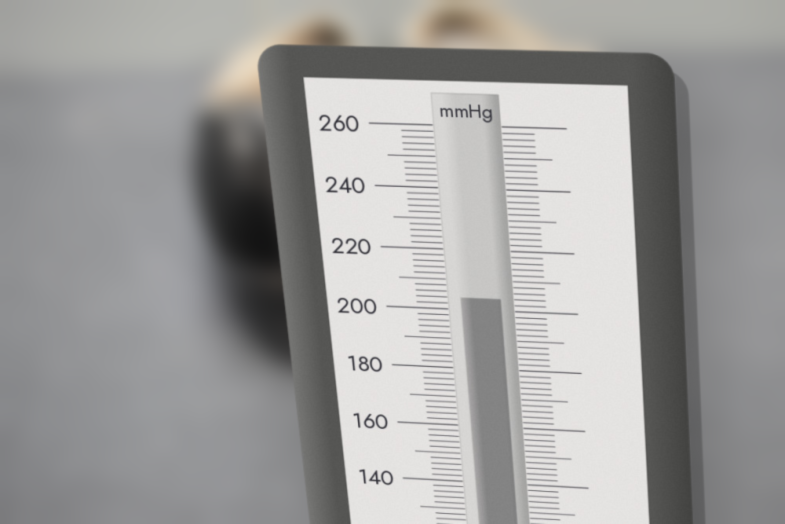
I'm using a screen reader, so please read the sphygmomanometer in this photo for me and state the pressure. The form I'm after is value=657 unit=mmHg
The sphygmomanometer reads value=204 unit=mmHg
